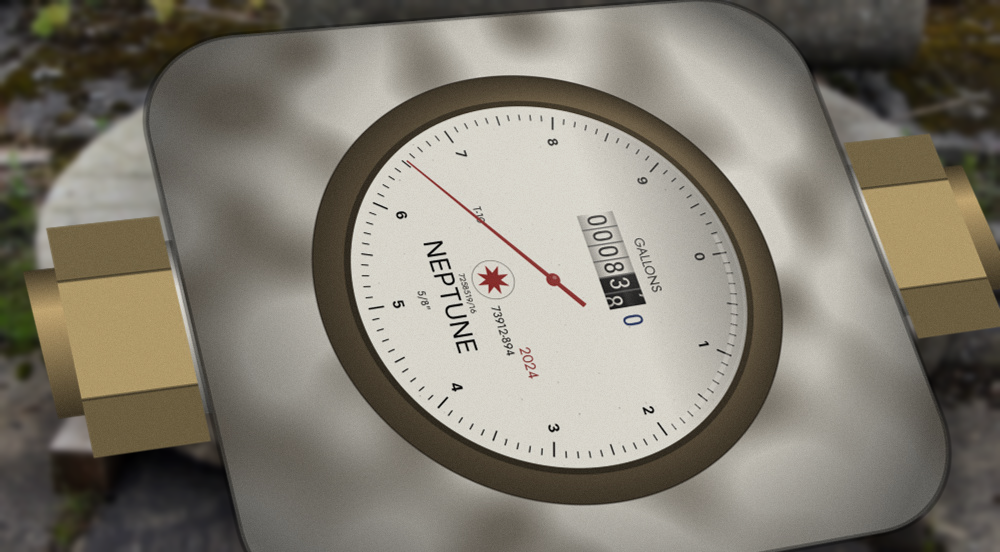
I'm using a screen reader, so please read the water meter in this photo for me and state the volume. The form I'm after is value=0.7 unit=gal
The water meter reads value=8376.5 unit=gal
